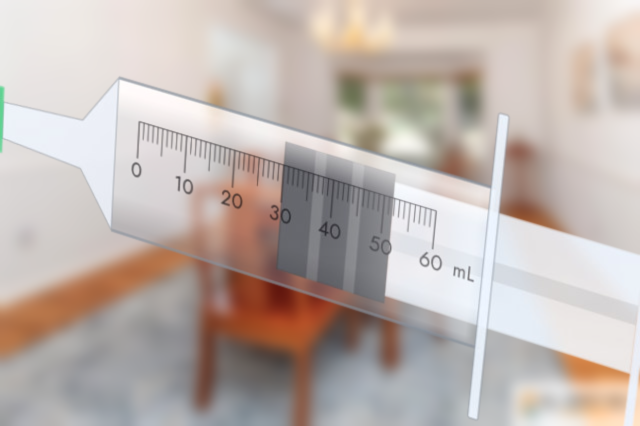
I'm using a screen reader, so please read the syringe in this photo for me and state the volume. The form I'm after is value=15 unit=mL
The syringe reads value=30 unit=mL
